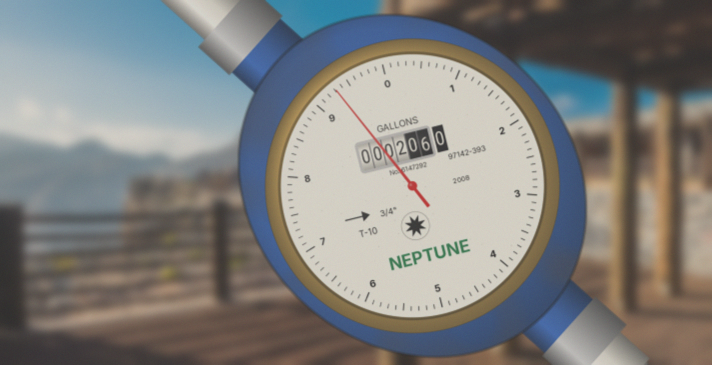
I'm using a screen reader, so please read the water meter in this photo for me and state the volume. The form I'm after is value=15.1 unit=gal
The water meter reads value=2059.3 unit=gal
